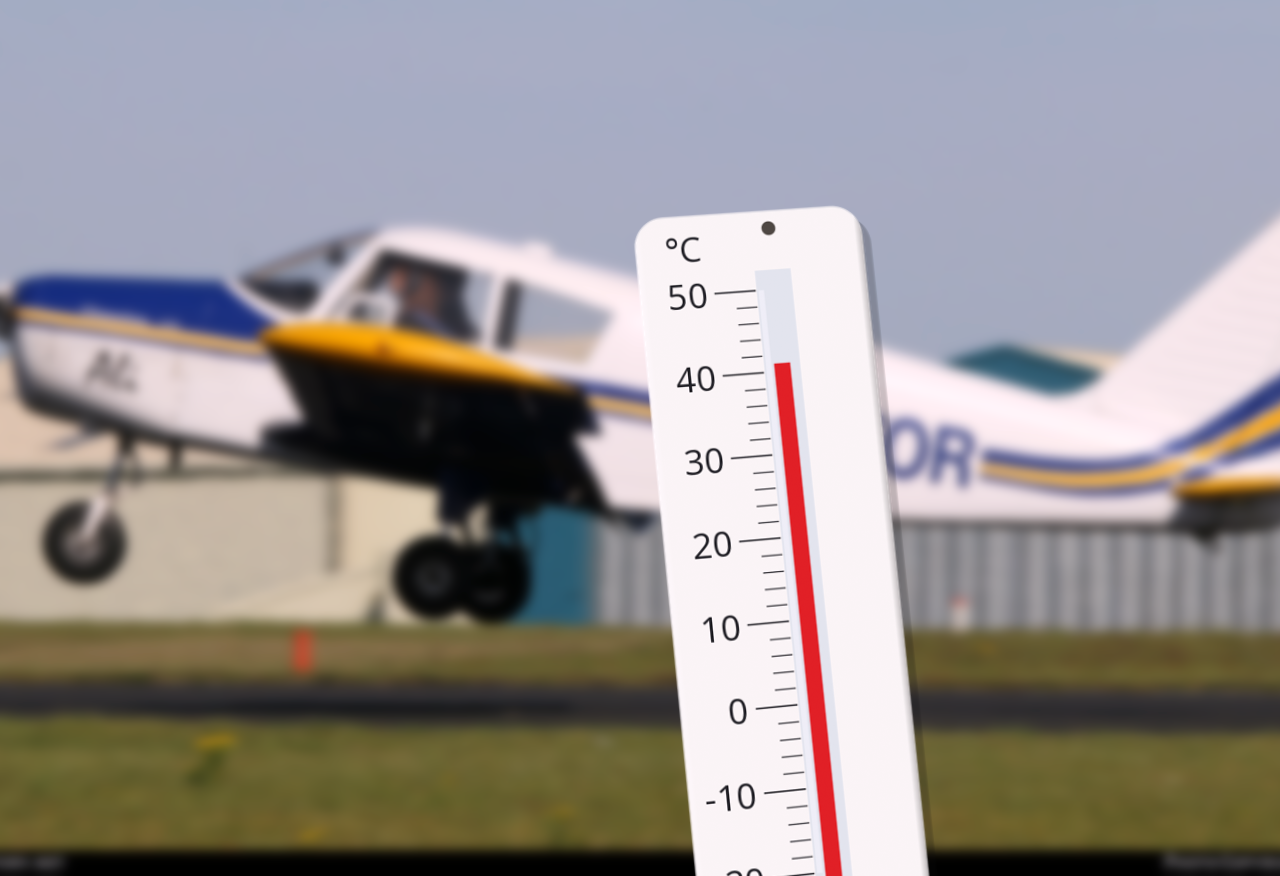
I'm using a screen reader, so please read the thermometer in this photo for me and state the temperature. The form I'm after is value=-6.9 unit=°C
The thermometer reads value=41 unit=°C
